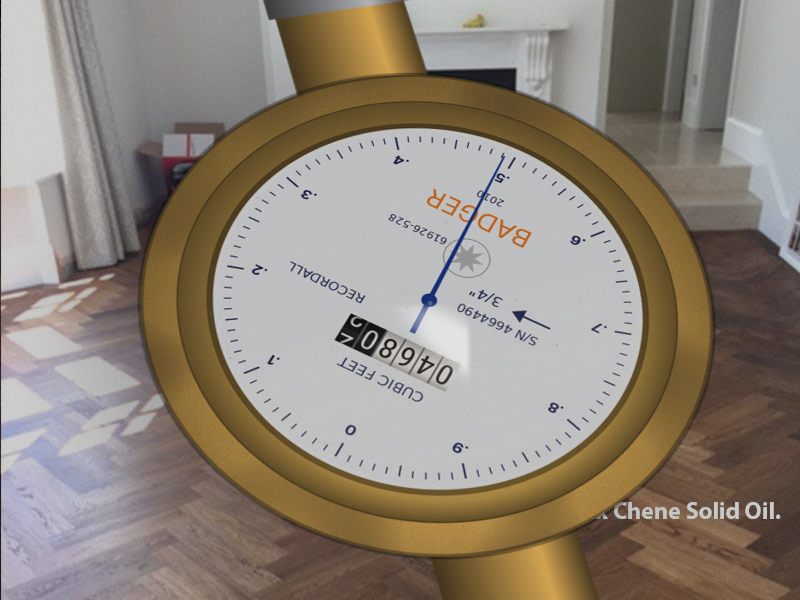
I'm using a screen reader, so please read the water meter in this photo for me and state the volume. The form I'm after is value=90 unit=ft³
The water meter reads value=46802.49 unit=ft³
